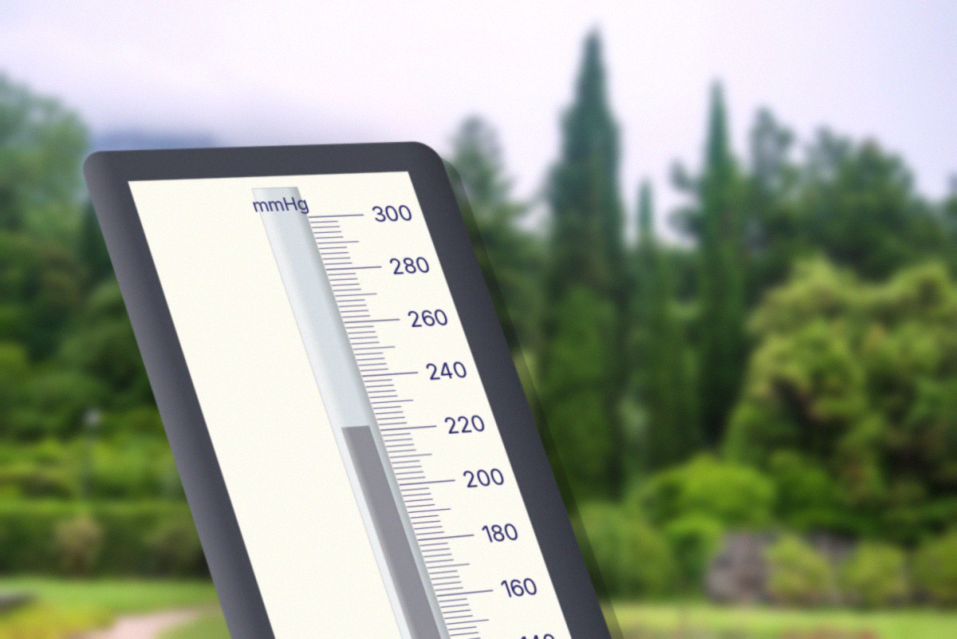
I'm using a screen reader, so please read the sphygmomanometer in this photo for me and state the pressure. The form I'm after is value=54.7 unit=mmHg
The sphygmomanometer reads value=222 unit=mmHg
